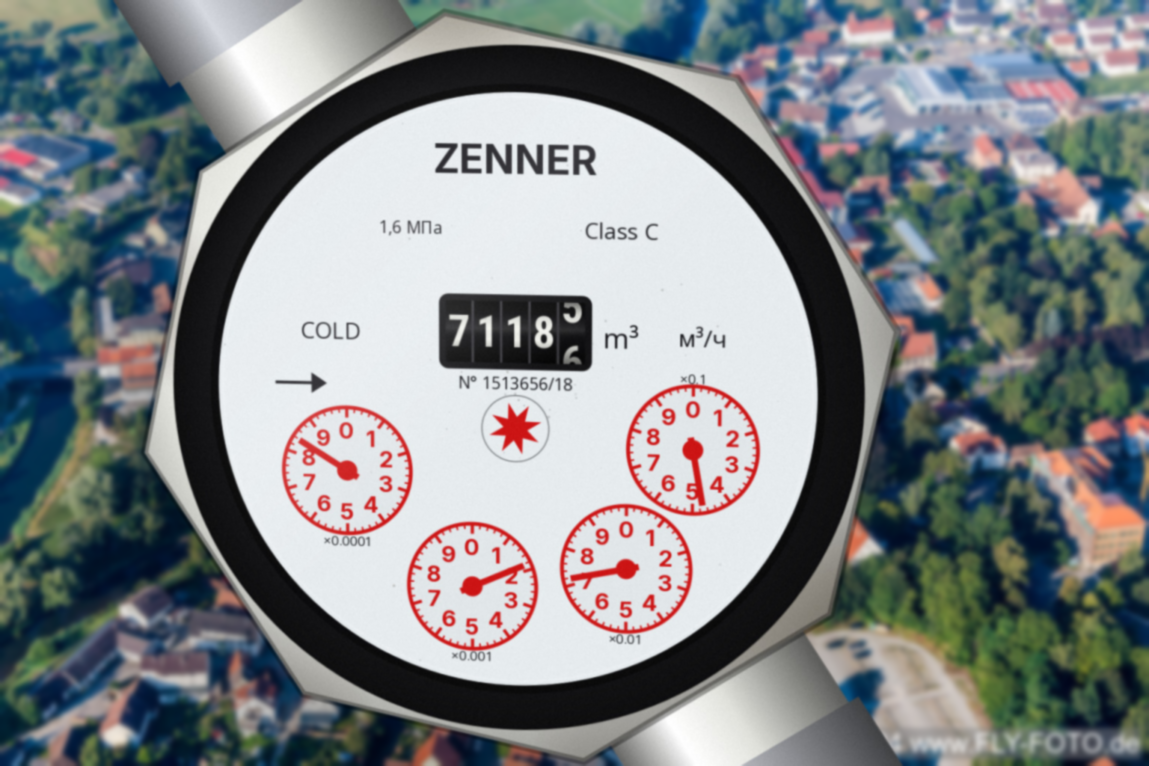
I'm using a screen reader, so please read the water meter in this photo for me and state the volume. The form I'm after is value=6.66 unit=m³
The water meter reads value=71185.4718 unit=m³
